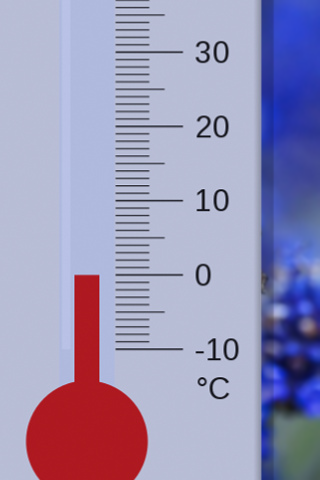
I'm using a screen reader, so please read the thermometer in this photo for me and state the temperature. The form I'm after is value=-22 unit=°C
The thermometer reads value=0 unit=°C
